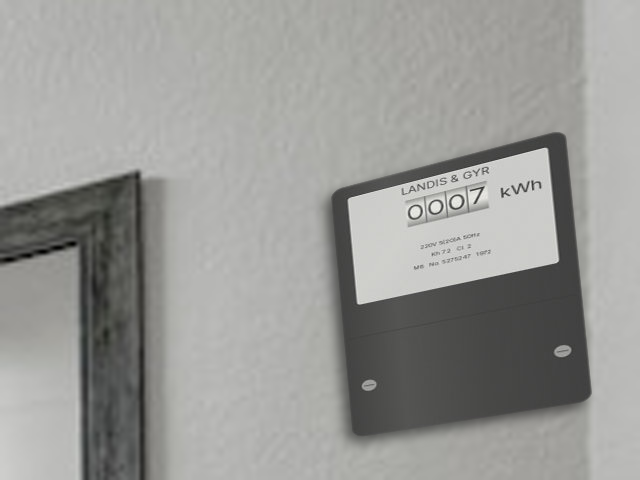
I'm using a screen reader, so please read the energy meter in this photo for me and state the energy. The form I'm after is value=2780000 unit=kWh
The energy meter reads value=7 unit=kWh
